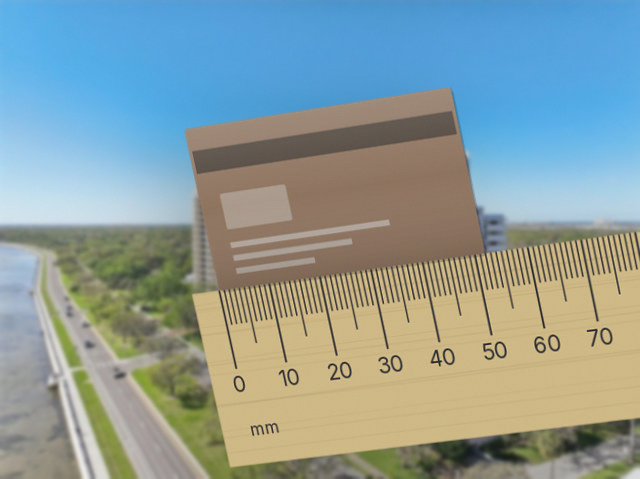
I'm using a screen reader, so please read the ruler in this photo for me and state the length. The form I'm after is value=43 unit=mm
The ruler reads value=52 unit=mm
